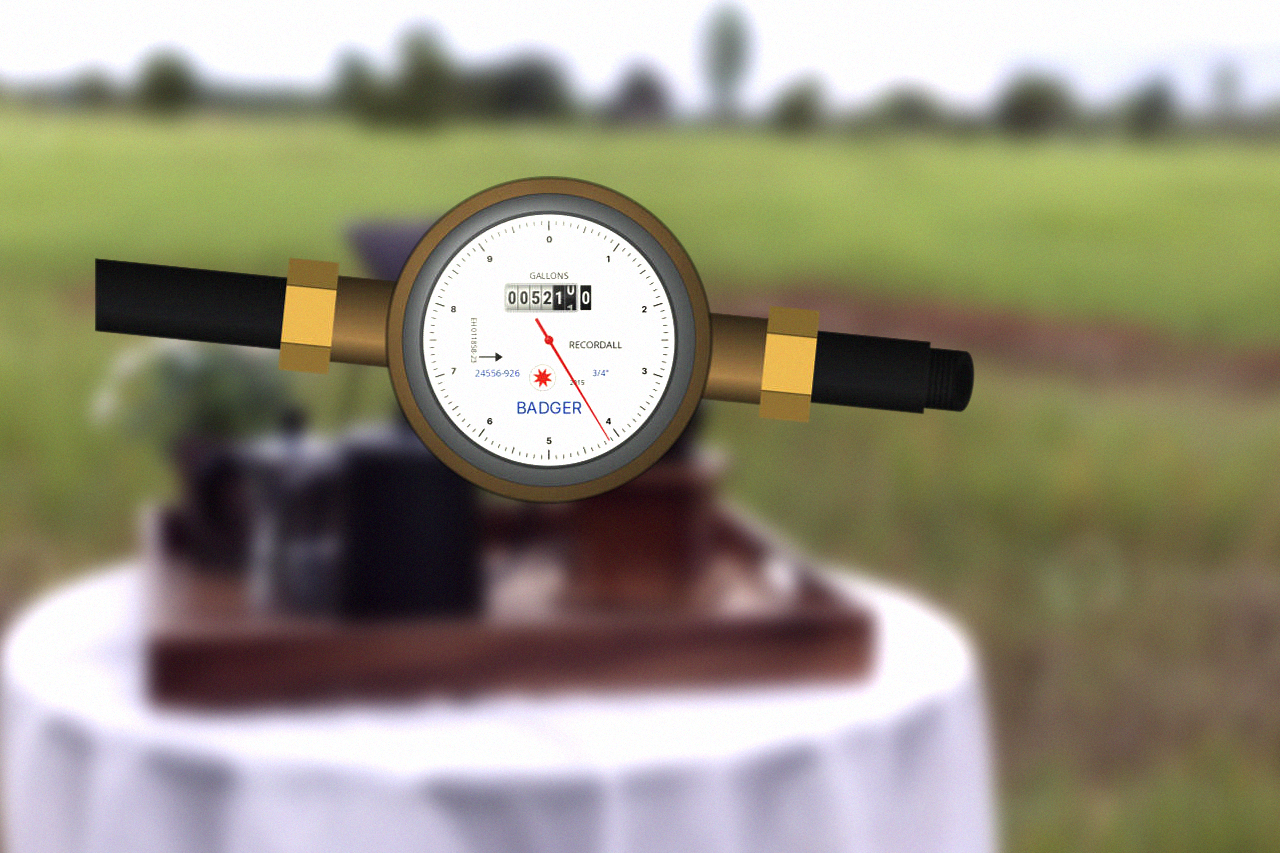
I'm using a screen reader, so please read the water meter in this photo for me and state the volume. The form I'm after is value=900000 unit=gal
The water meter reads value=52104.1 unit=gal
